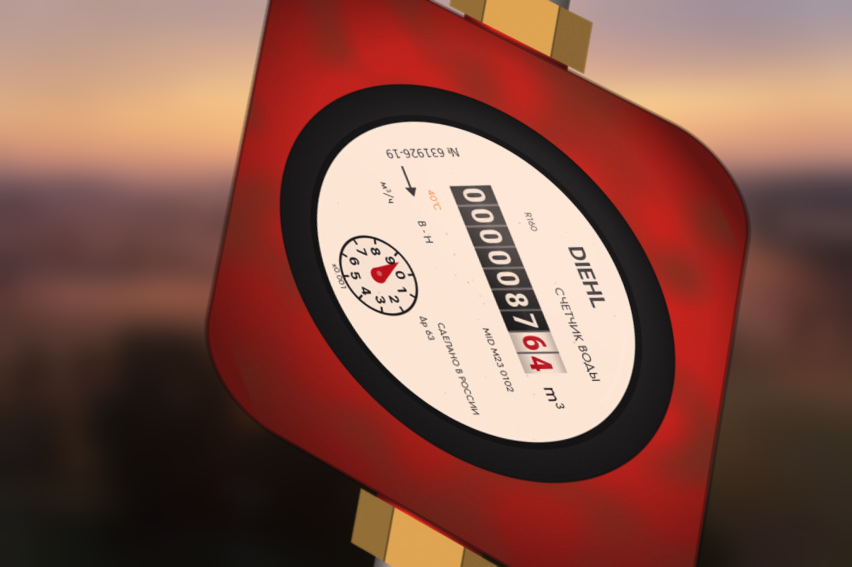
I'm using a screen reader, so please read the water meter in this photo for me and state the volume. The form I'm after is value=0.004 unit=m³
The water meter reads value=87.639 unit=m³
